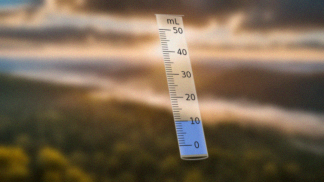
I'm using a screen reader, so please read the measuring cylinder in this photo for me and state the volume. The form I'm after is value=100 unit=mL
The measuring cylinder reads value=10 unit=mL
